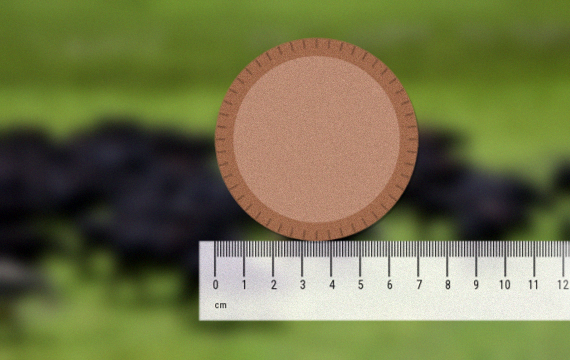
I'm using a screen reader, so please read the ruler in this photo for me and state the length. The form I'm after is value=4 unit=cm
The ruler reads value=7 unit=cm
